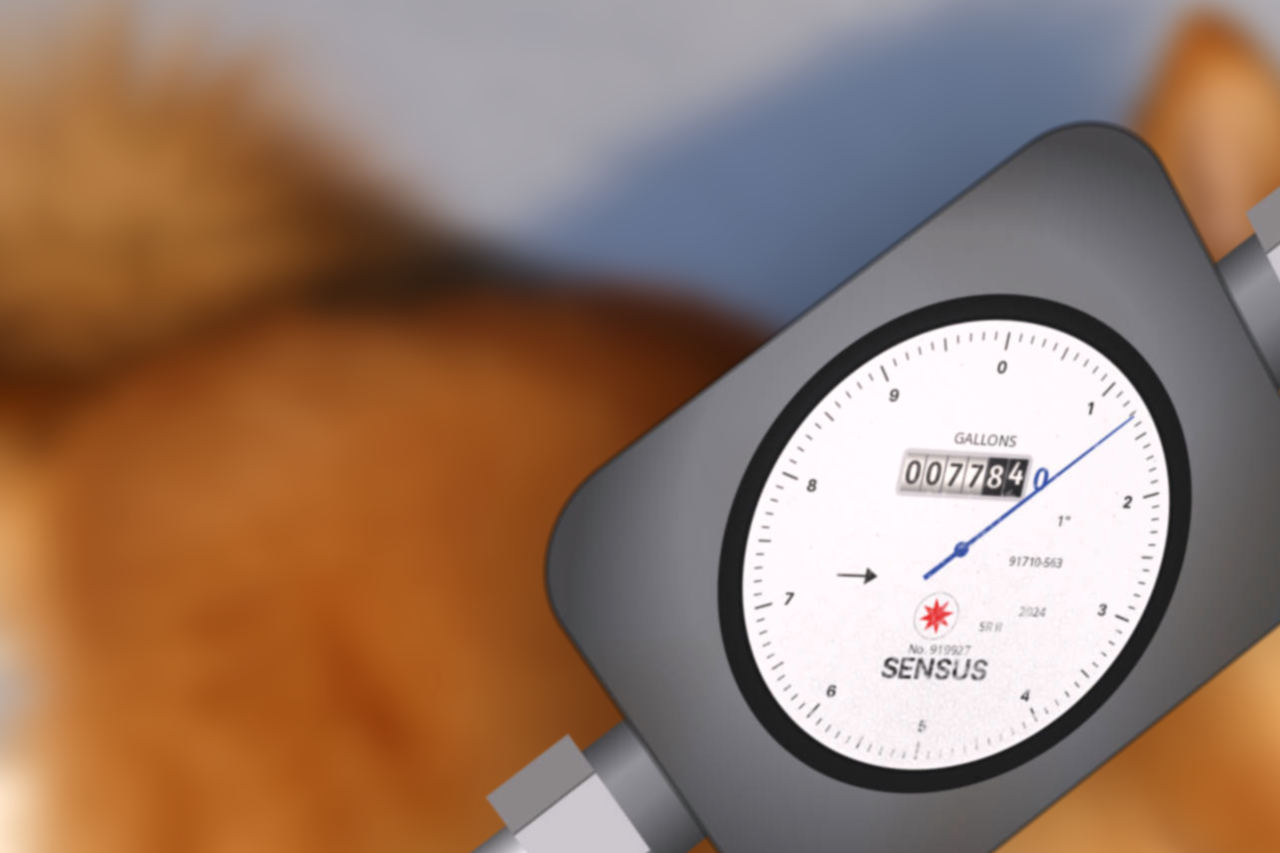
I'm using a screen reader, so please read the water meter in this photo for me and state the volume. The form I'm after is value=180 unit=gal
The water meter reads value=77841.3 unit=gal
